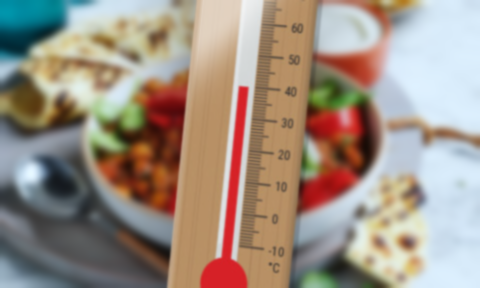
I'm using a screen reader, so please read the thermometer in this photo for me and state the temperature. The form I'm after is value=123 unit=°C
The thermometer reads value=40 unit=°C
